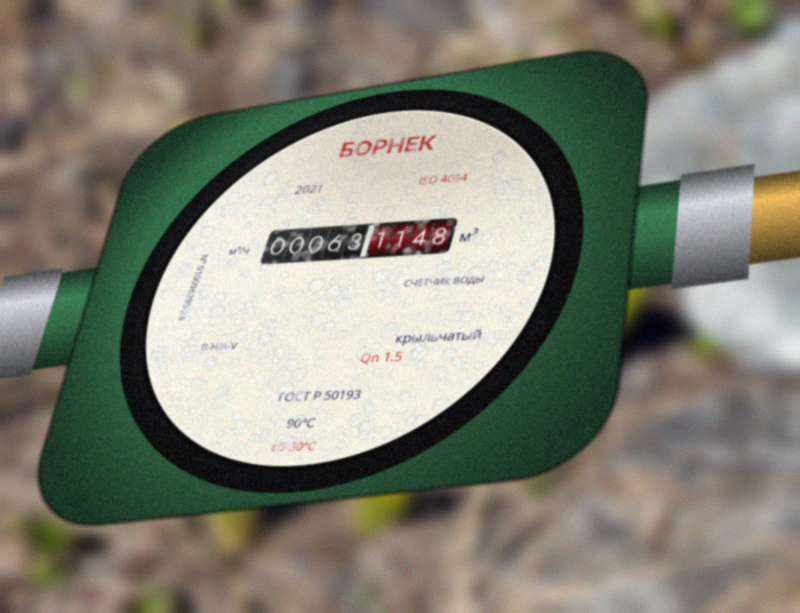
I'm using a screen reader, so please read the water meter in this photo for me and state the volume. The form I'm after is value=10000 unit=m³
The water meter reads value=63.1148 unit=m³
